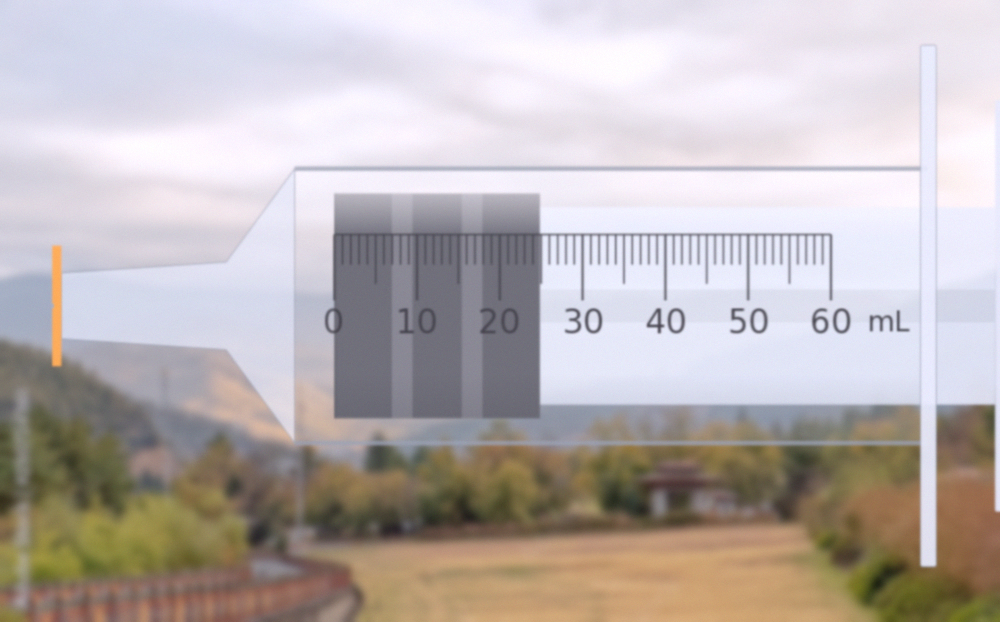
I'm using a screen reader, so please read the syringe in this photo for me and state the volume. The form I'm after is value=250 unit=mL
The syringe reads value=0 unit=mL
